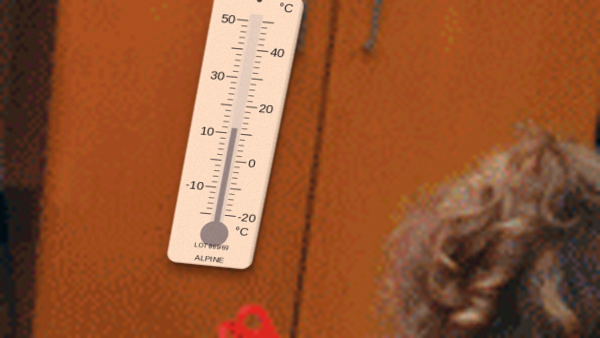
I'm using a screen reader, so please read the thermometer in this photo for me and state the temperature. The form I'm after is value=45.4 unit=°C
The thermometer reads value=12 unit=°C
